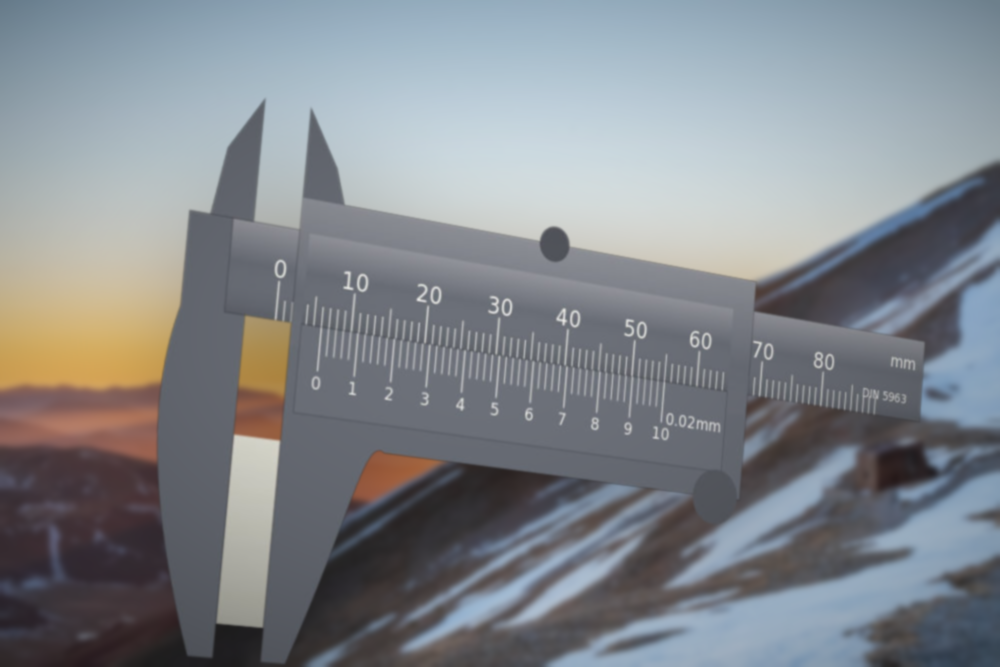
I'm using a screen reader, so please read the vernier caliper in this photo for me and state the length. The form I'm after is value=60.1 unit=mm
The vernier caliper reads value=6.0 unit=mm
